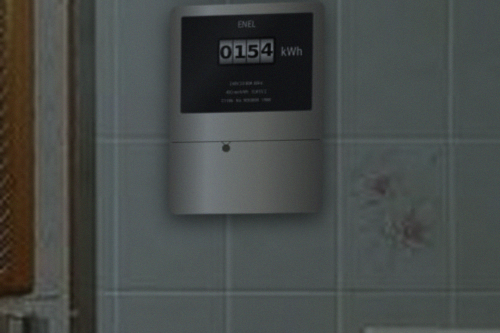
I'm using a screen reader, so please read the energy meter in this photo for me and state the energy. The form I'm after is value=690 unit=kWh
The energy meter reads value=154 unit=kWh
